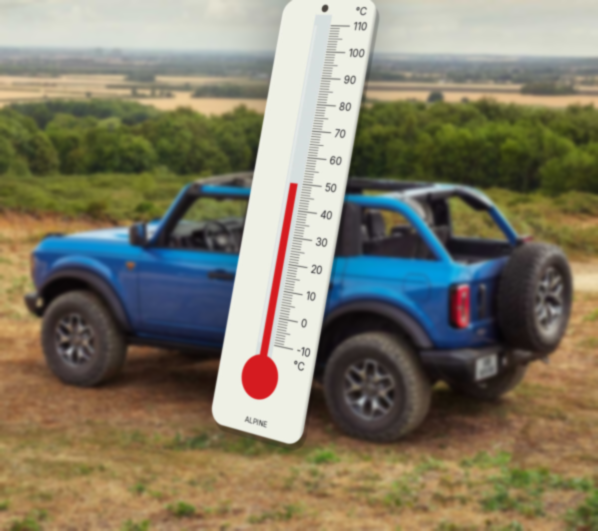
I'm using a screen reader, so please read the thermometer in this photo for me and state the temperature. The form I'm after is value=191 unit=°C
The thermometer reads value=50 unit=°C
